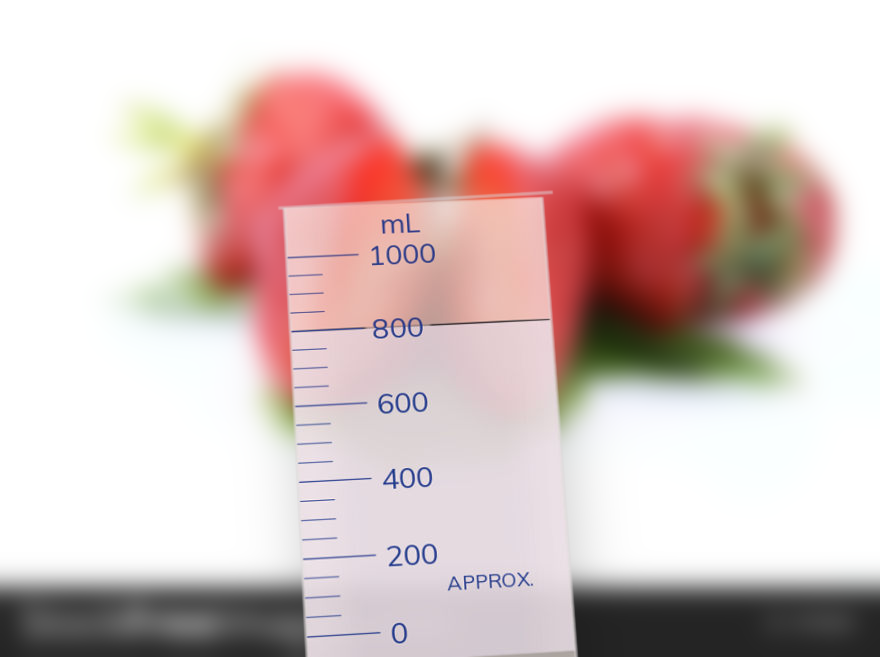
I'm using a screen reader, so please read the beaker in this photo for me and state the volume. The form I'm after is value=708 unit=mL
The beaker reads value=800 unit=mL
